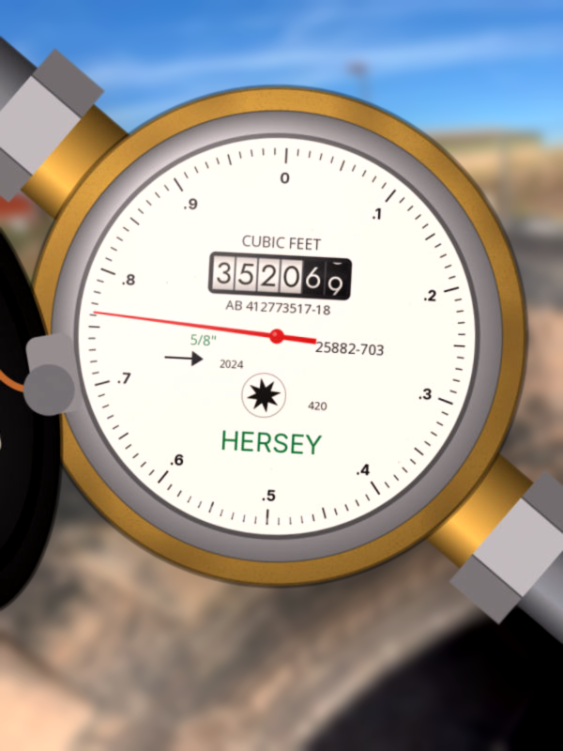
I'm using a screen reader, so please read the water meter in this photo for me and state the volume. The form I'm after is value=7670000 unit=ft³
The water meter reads value=352068.76 unit=ft³
